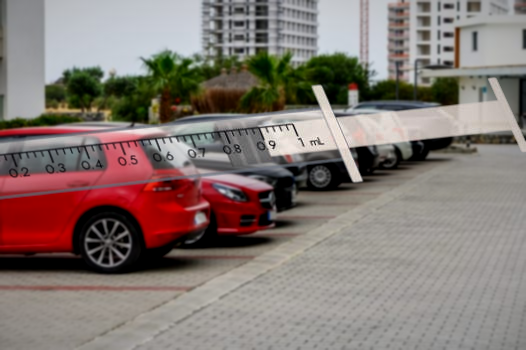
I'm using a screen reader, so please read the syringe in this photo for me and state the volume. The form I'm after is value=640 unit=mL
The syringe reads value=0.78 unit=mL
